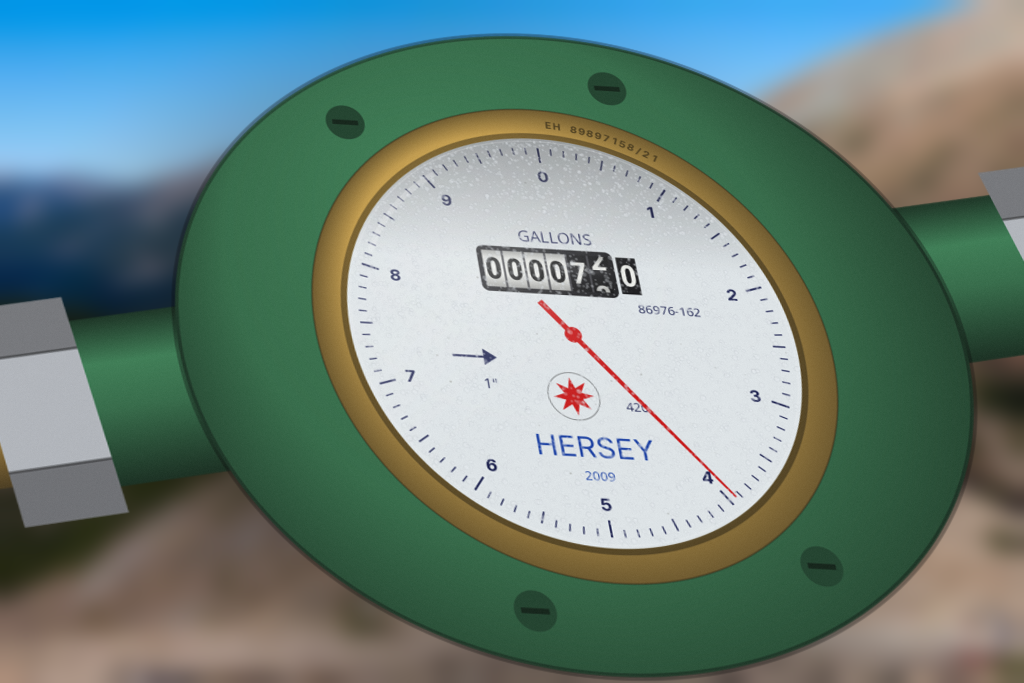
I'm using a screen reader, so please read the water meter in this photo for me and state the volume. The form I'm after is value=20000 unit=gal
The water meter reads value=723.9 unit=gal
